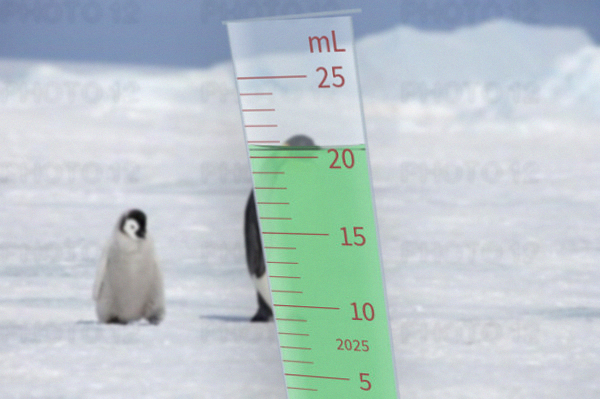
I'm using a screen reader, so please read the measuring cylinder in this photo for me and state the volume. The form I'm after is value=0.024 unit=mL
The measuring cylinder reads value=20.5 unit=mL
